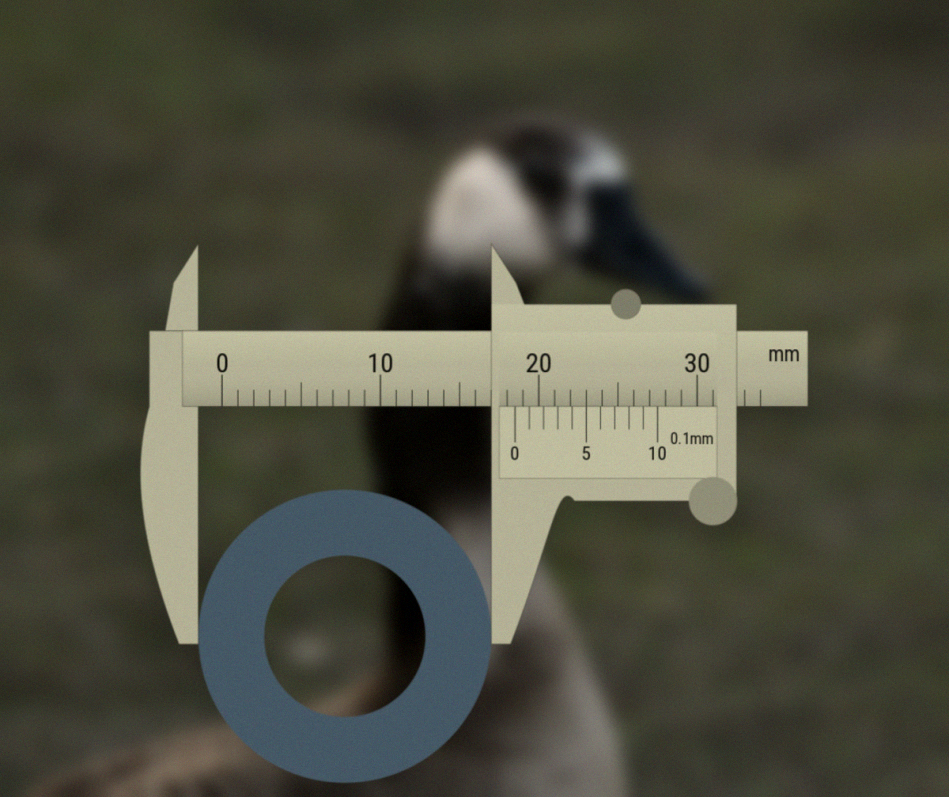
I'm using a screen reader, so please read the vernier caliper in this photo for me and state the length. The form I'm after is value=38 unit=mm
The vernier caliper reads value=18.5 unit=mm
